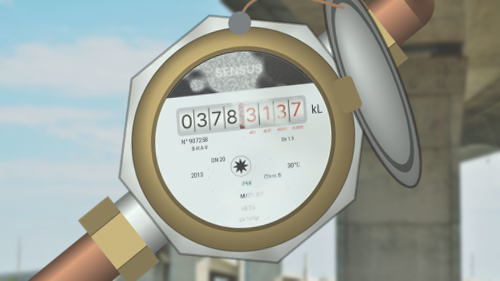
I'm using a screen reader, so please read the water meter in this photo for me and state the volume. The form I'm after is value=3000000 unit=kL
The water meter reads value=378.3137 unit=kL
